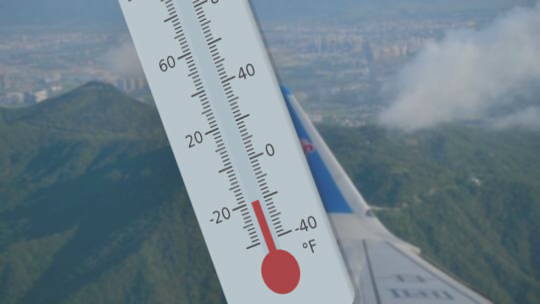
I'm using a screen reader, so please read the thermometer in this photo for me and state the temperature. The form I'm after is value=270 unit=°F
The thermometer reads value=-20 unit=°F
